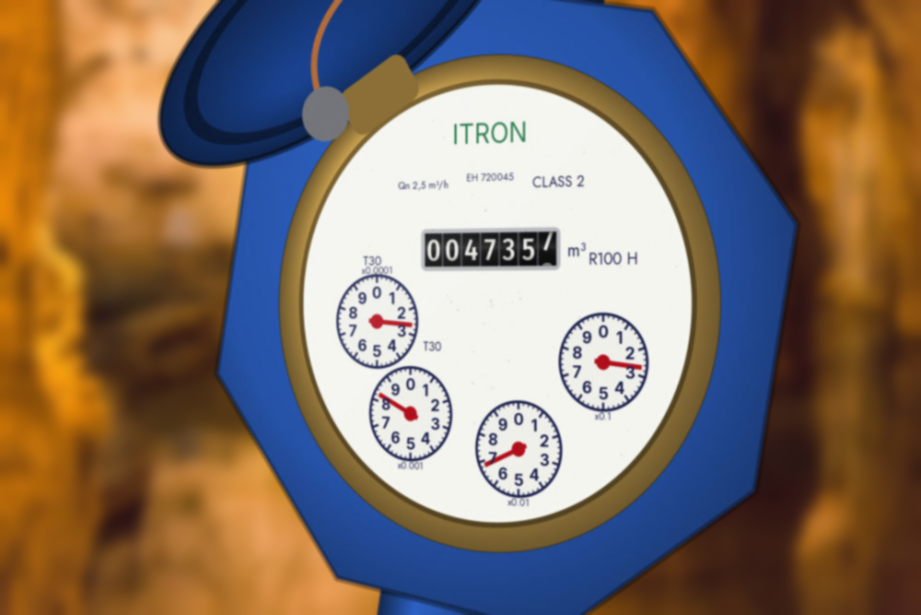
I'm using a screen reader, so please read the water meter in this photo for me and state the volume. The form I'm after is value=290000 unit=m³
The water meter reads value=47357.2682 unit=m³
